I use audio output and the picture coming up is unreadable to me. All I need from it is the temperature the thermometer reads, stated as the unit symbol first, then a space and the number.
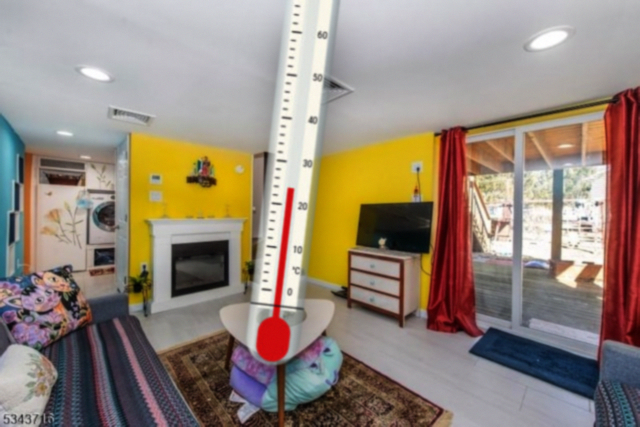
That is °C 24
